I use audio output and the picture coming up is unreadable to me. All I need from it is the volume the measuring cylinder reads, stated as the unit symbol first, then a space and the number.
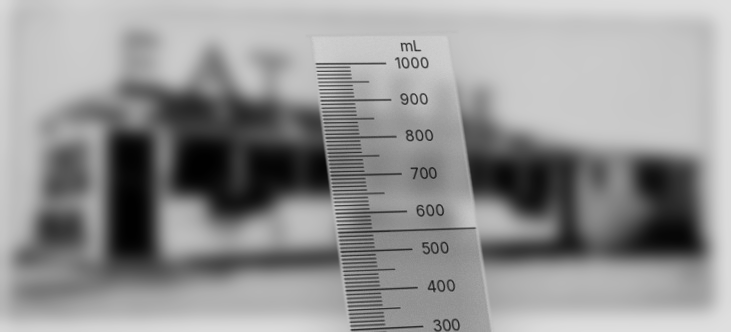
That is mL 550
